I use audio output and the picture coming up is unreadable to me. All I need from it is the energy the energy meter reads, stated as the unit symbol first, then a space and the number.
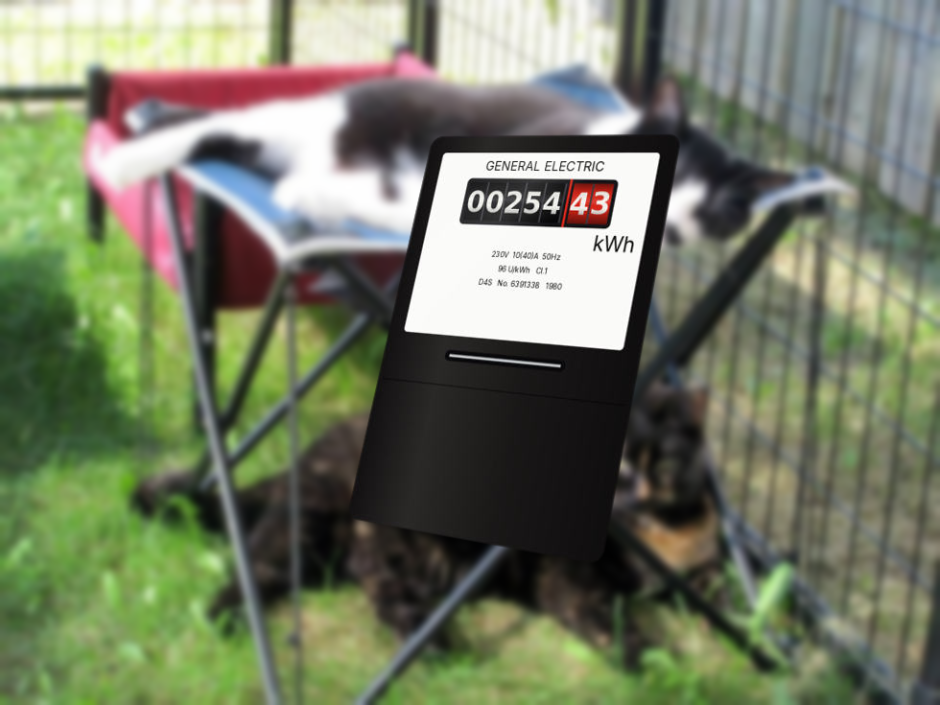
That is kWh 254.43
